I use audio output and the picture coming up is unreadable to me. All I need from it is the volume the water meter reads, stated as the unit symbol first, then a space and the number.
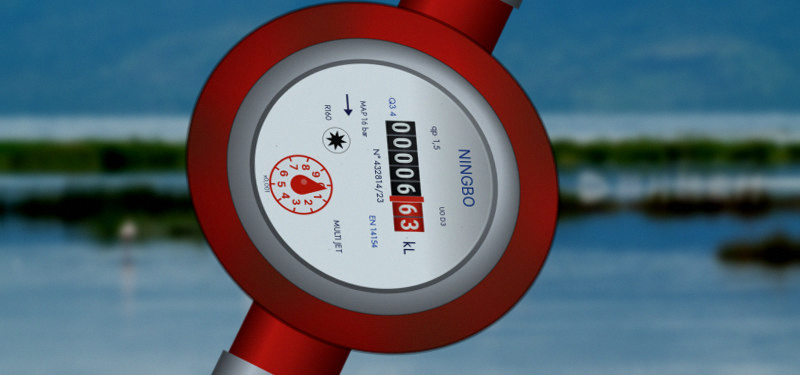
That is kL 6.630
